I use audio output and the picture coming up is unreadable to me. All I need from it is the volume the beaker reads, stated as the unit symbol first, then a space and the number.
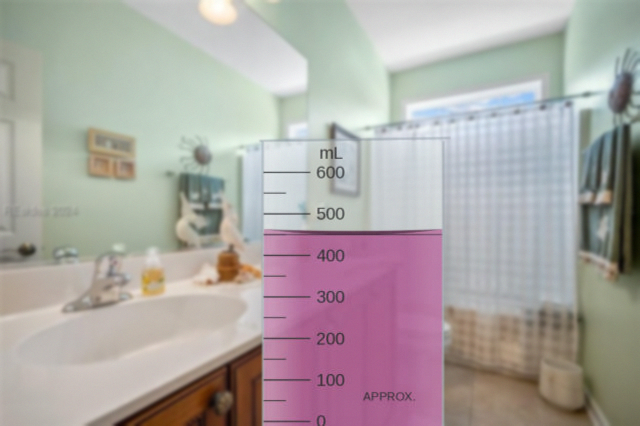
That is mL 450
